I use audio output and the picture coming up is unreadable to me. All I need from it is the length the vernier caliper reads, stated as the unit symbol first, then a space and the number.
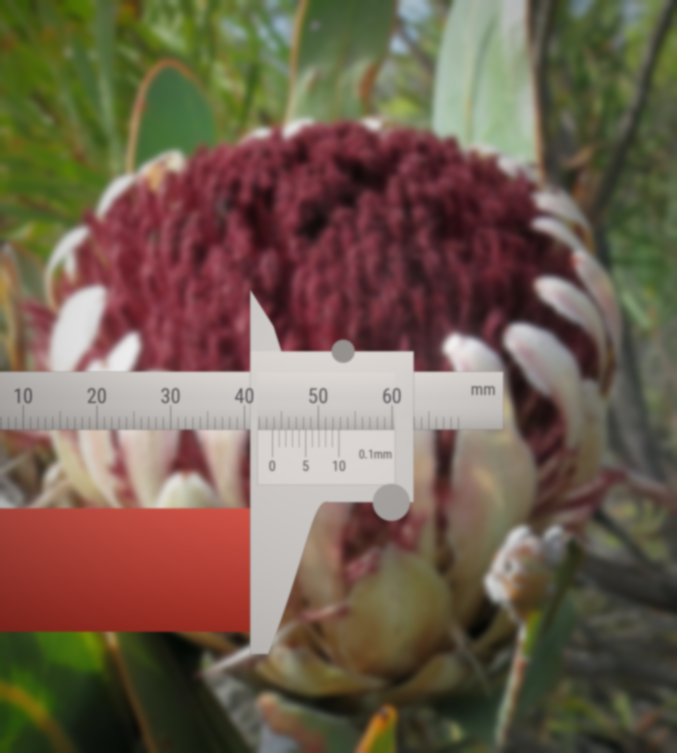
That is mm 43.8
